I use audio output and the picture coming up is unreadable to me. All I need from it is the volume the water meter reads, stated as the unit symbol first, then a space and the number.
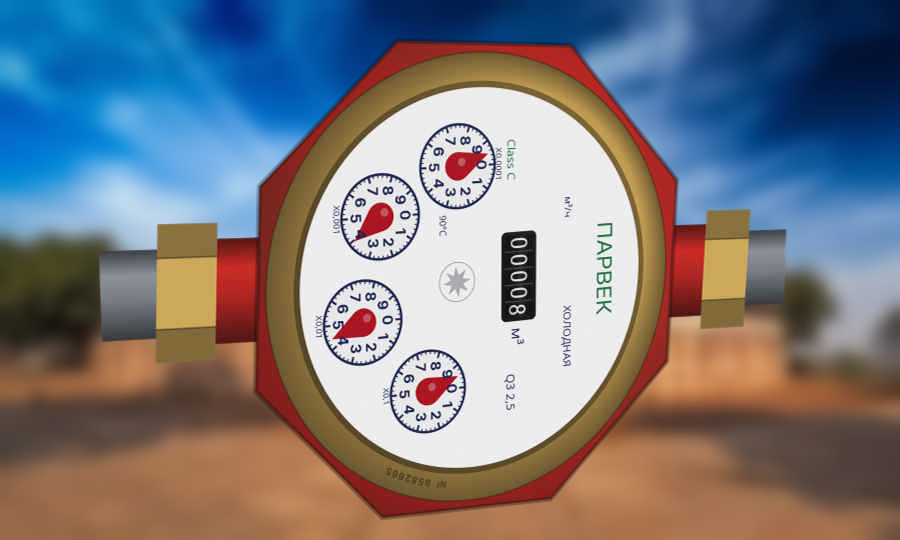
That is m³ 7.9439
